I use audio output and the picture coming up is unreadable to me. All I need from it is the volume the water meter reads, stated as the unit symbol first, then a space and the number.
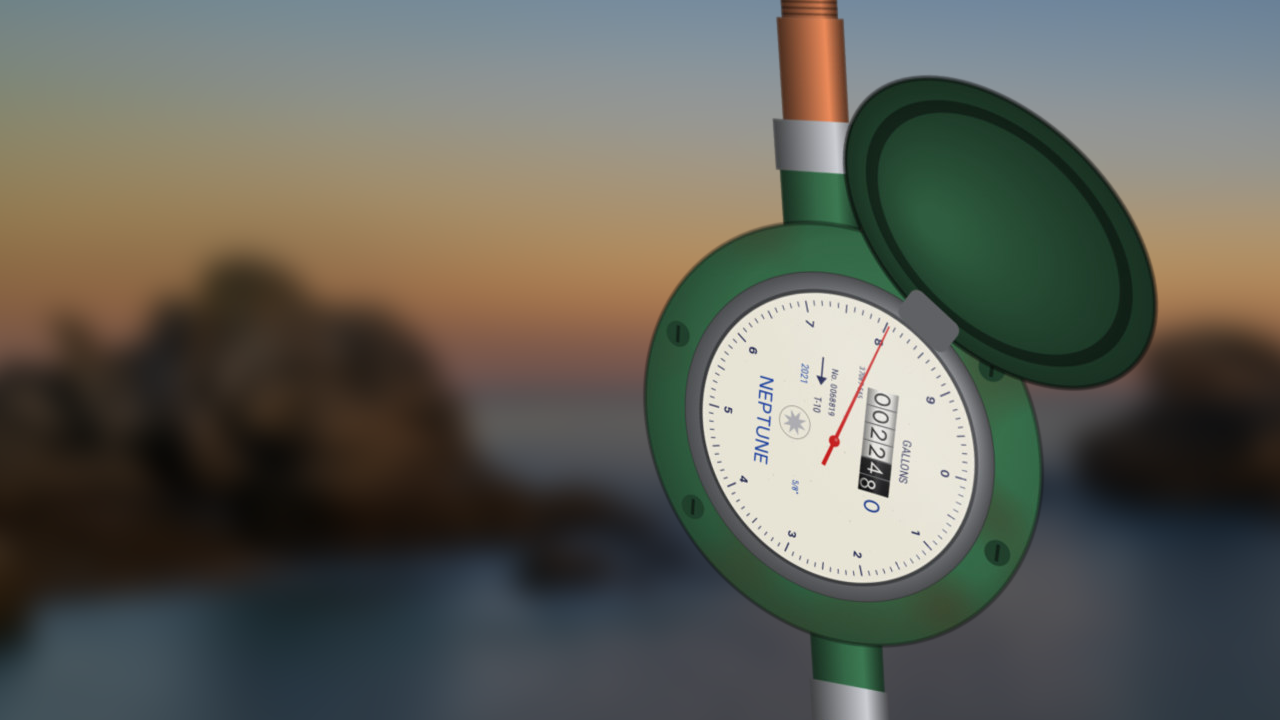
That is gal 22478.0
